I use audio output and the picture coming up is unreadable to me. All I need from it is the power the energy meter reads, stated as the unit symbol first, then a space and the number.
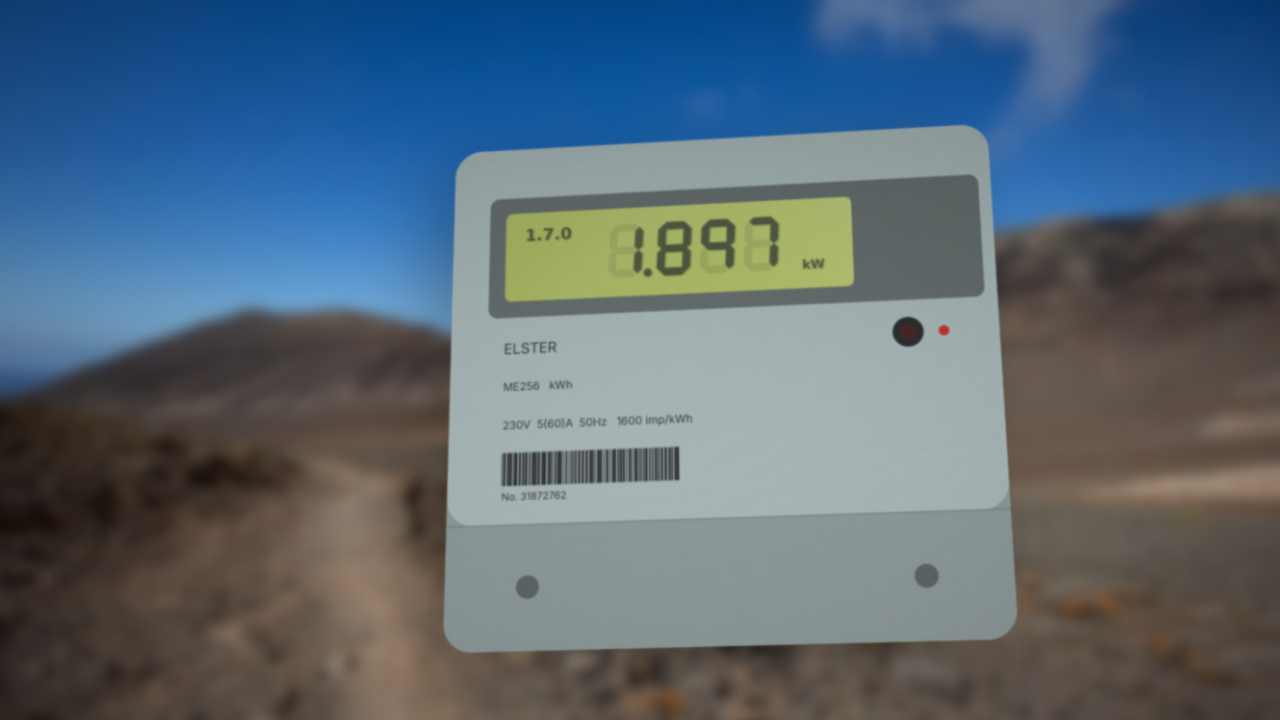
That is kW 1.897
